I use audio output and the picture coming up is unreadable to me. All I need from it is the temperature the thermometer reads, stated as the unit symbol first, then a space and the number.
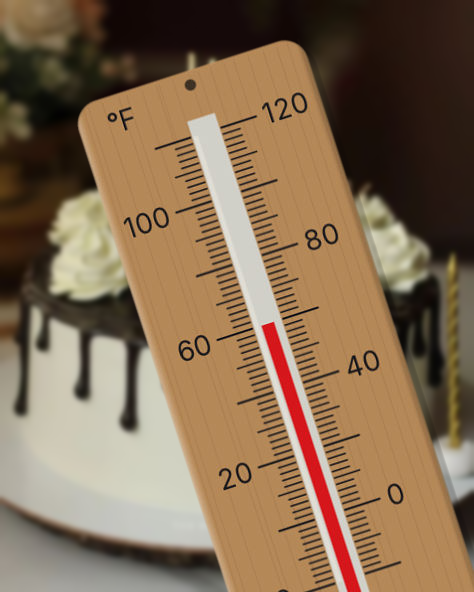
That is °F 60
